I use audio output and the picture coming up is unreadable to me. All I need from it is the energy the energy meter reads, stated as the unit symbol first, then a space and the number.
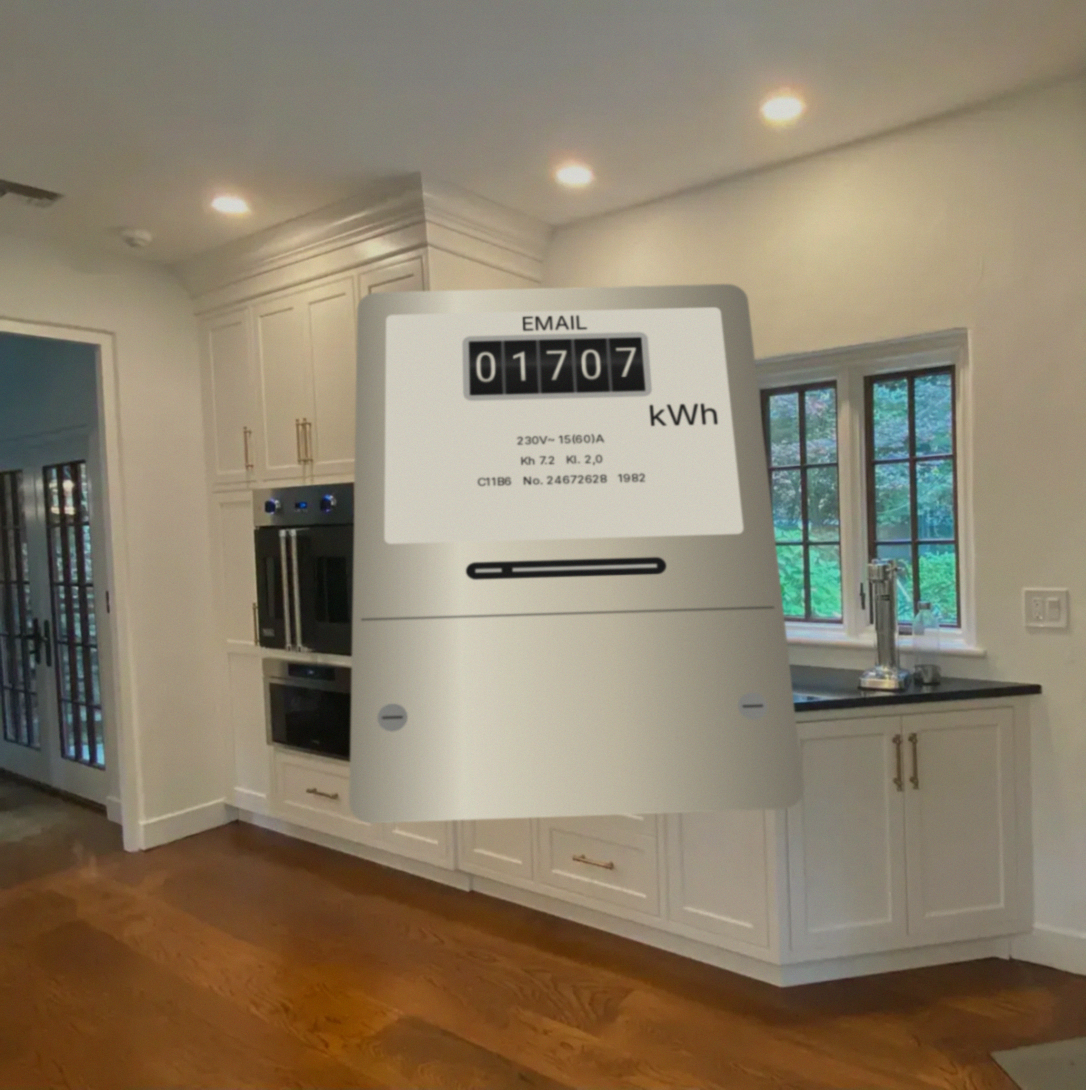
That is kWh 1707
